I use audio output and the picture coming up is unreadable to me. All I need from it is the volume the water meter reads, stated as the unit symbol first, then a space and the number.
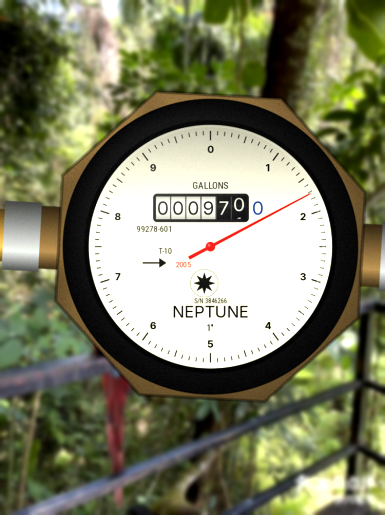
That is gal 9701.7
